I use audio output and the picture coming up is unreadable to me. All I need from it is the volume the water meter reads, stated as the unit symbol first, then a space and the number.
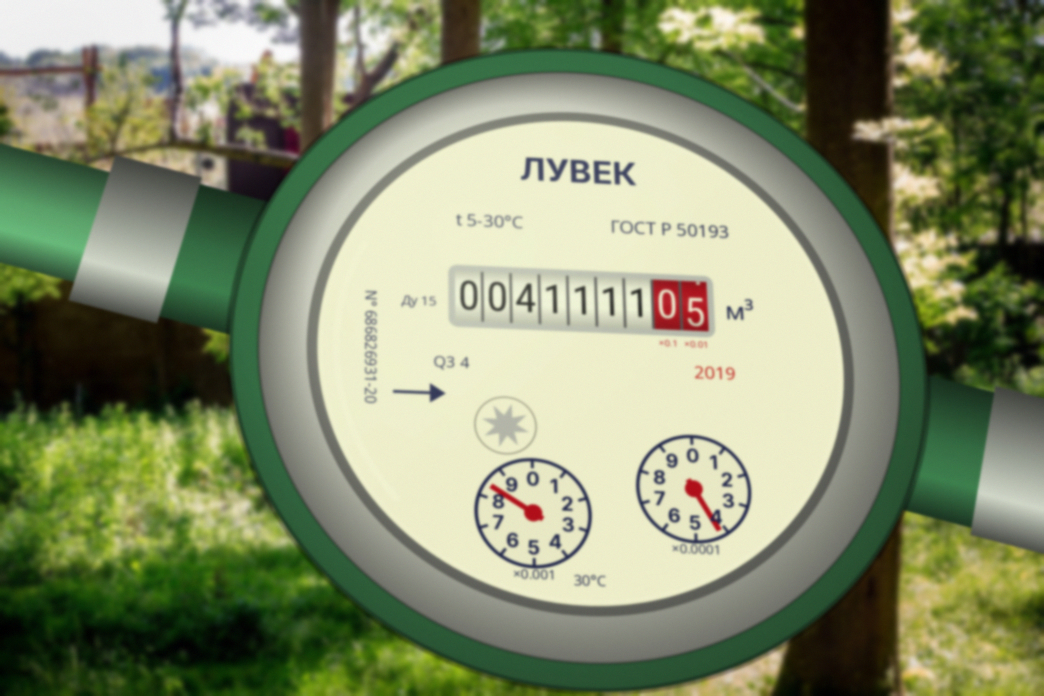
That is m³ 41111.0484
